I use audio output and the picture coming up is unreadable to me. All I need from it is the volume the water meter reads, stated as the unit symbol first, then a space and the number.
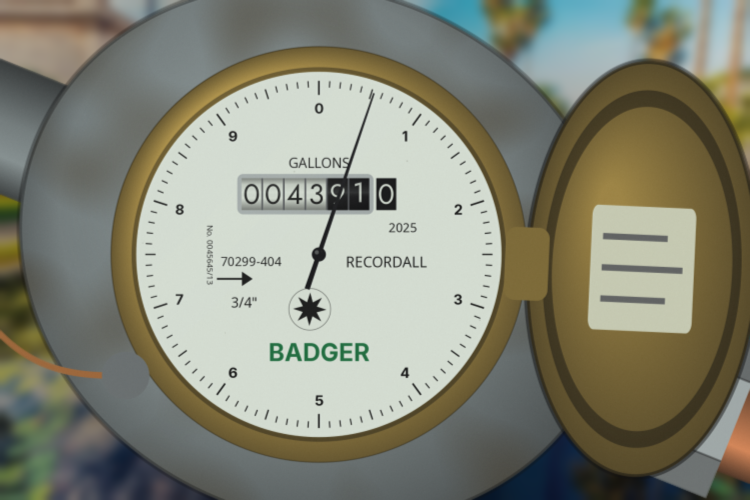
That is gal 43910.5
